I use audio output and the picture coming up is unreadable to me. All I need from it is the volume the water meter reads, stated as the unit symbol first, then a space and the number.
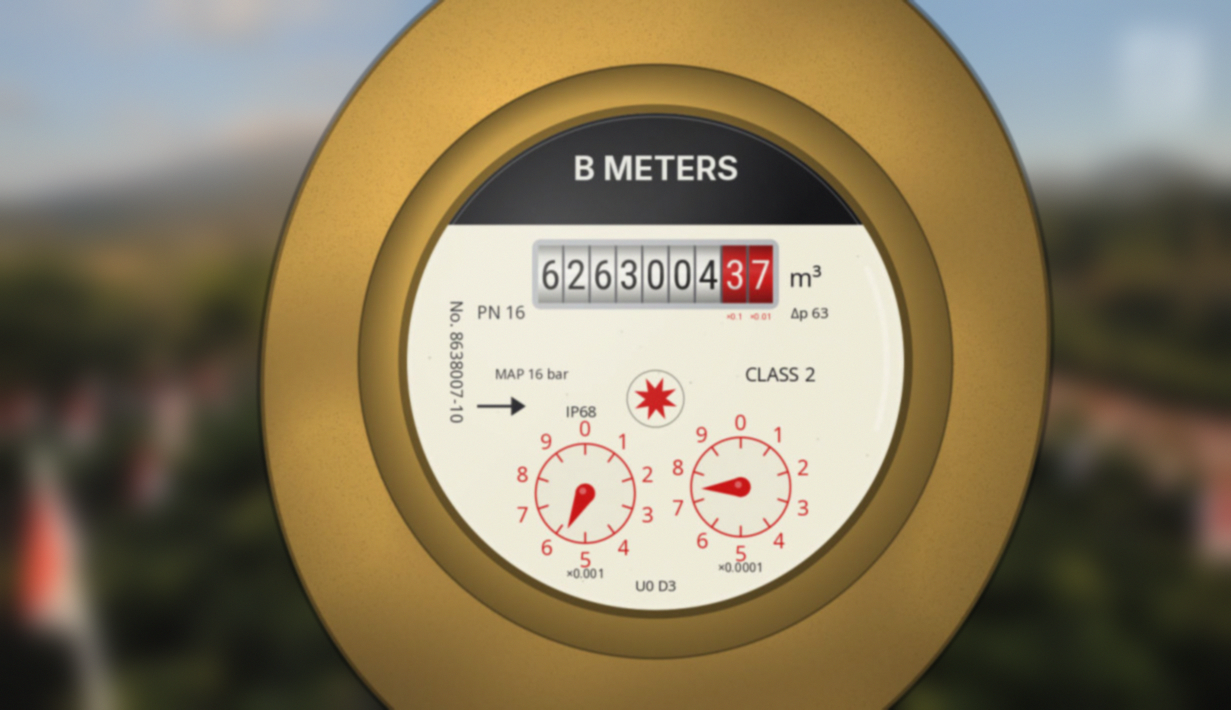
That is m³ 6263004.3757
